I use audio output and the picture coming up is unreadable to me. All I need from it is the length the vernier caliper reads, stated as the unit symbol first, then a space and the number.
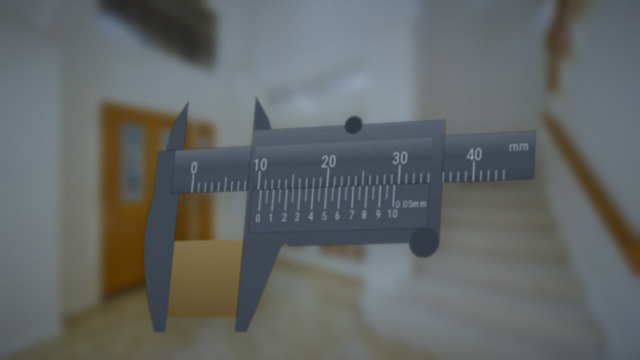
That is mm 10.4
